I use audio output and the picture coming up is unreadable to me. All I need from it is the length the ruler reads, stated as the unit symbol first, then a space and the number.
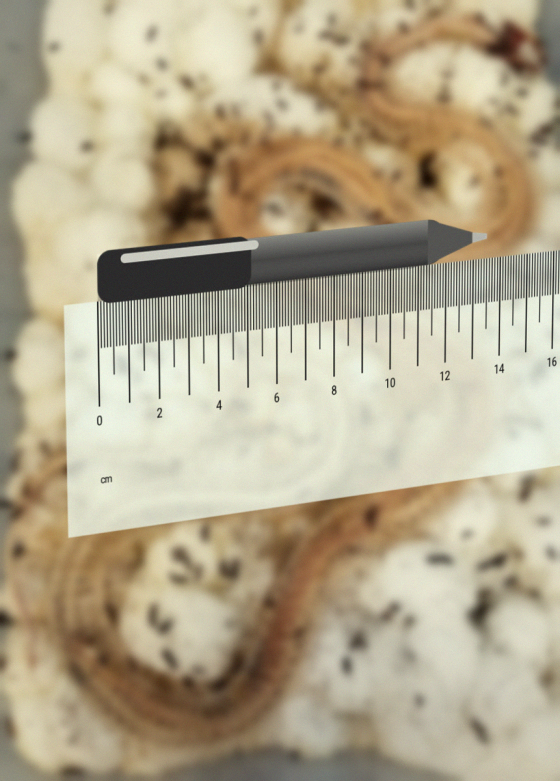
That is cm 13.5
